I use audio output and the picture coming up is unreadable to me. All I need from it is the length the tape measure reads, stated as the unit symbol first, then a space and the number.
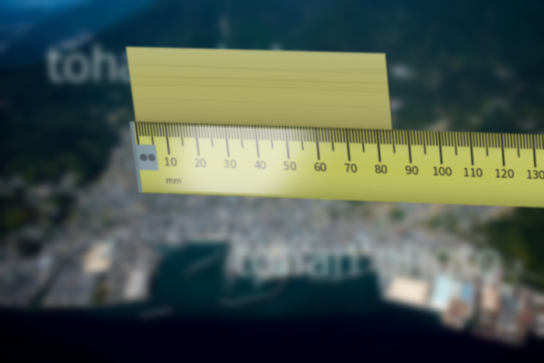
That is mm 85
